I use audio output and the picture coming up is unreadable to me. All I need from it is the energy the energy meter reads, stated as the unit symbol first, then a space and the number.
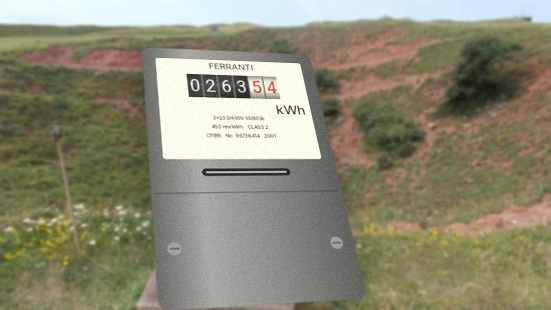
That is kWh 263.54
